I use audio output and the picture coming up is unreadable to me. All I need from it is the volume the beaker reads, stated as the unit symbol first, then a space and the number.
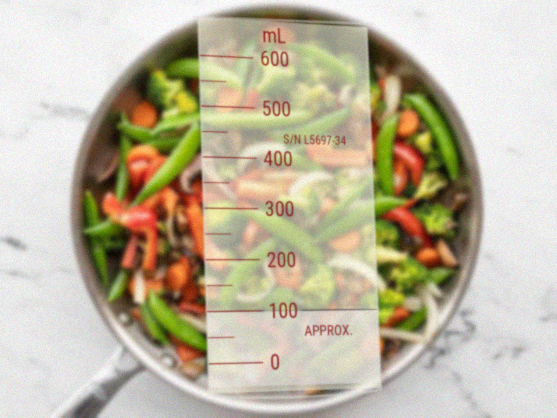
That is mL 100
